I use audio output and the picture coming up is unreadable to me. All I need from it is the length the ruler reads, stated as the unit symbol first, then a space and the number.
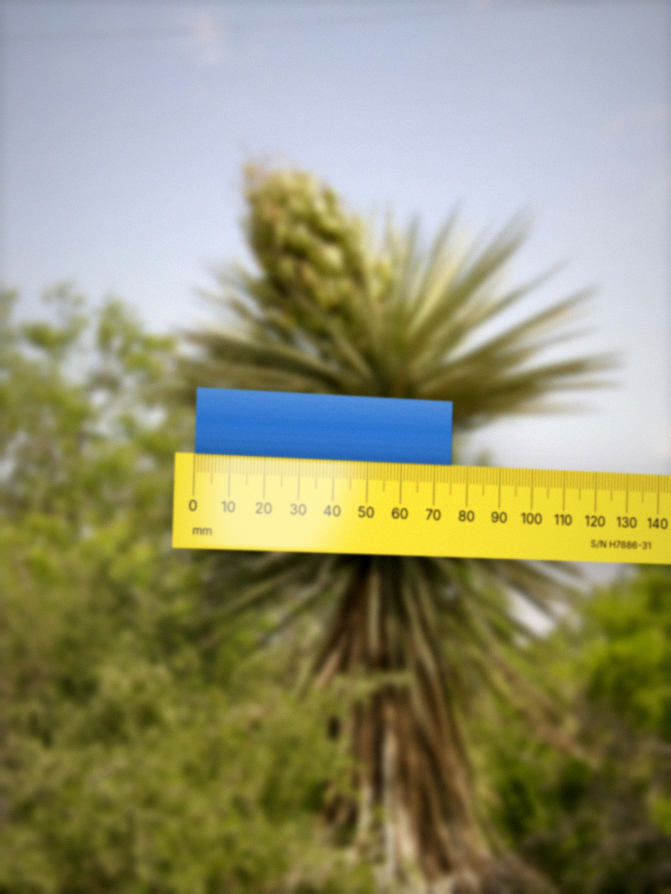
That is mm 75
